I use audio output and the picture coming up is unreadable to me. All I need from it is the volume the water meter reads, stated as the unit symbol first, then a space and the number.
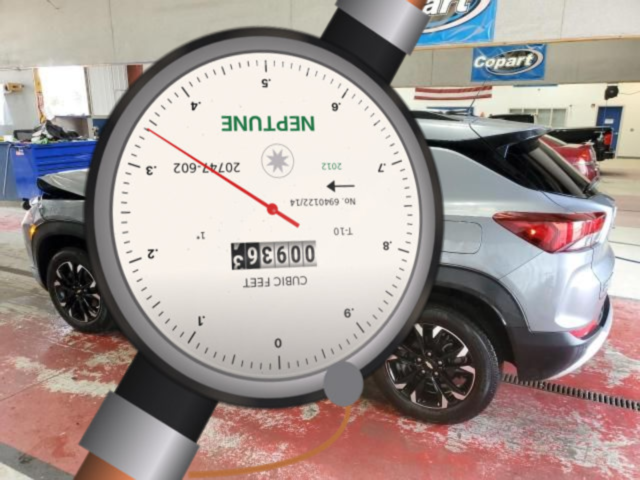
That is ft³ 9363.34
